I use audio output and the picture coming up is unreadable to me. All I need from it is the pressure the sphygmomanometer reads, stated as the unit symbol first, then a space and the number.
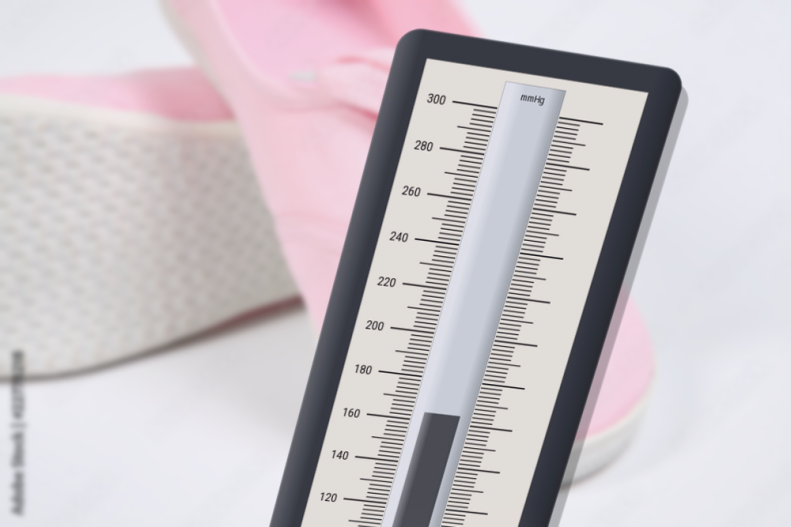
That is mmHg 164
